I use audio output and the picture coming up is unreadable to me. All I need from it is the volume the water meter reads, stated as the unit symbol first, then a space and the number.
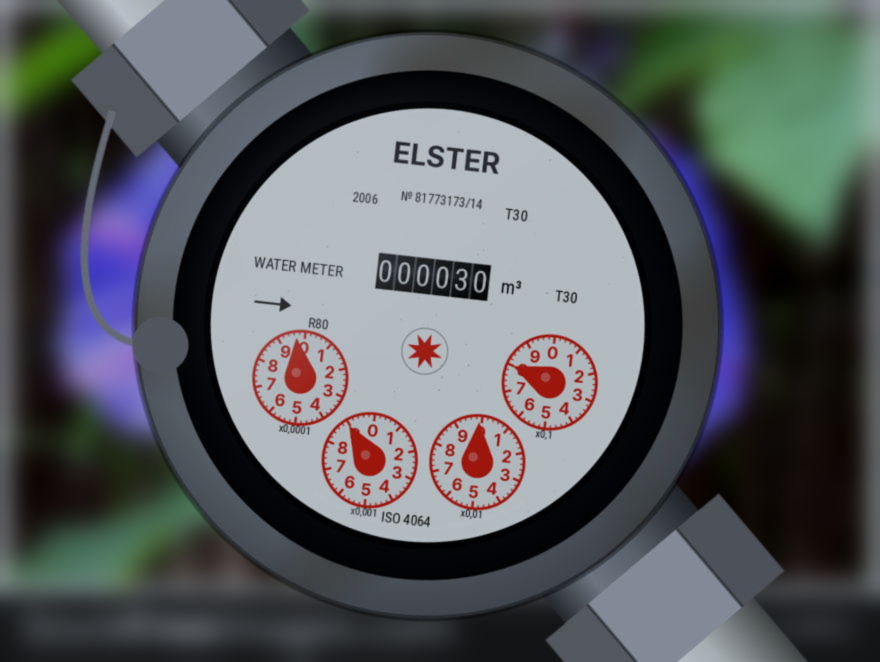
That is m³ 30.7989
